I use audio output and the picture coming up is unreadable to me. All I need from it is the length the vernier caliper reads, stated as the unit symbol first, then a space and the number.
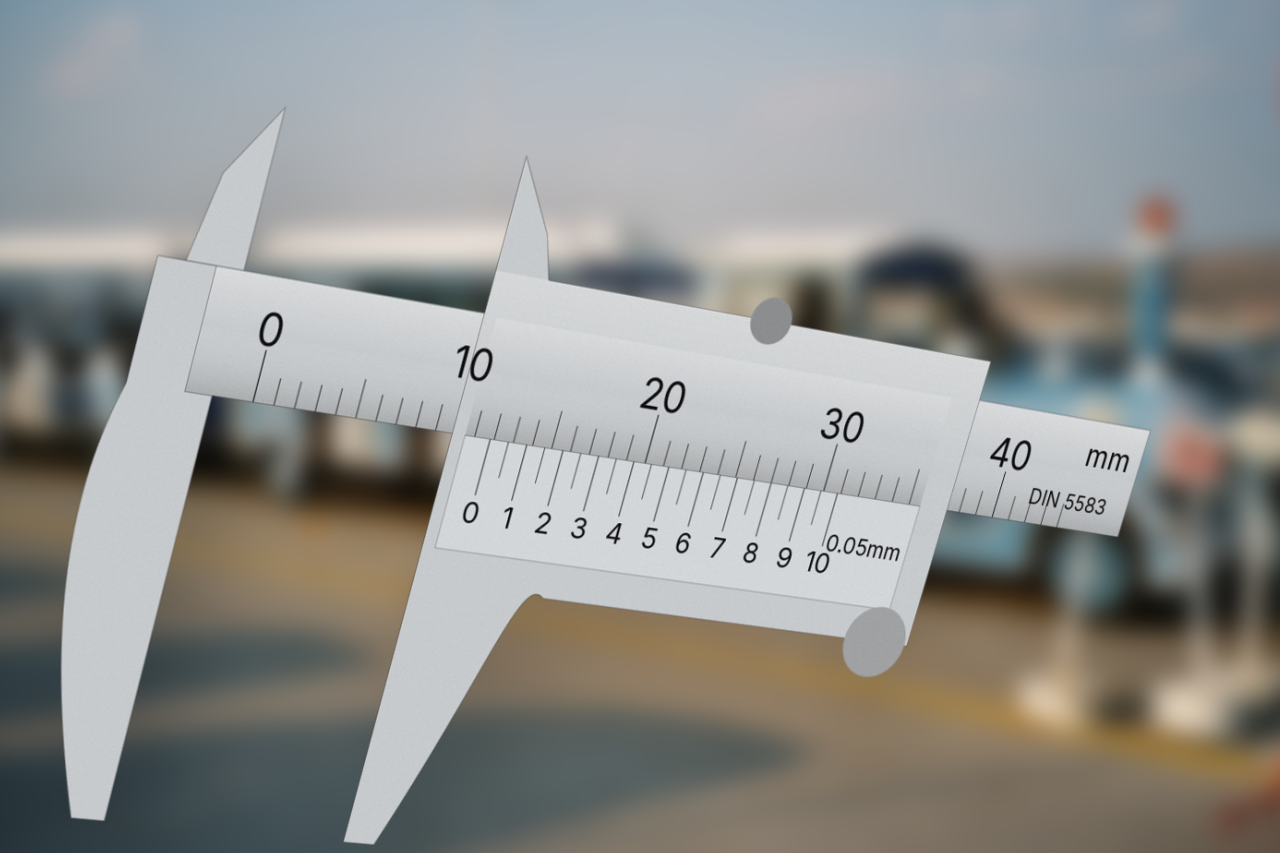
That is mm 11.8
